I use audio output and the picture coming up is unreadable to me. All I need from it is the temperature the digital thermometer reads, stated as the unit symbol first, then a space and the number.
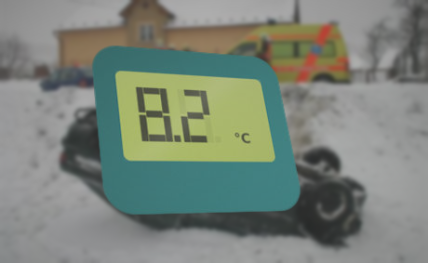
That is °C 8.2
